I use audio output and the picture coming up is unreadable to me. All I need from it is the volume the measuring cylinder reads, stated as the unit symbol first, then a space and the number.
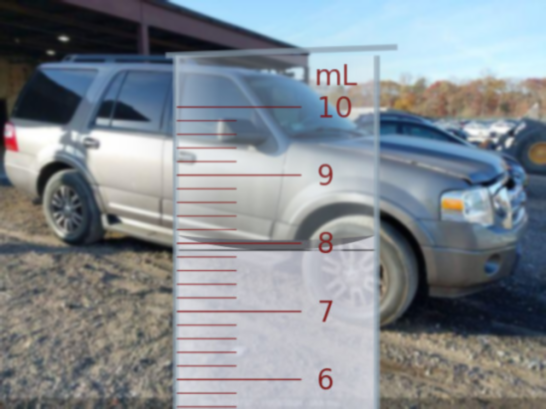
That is mL 7.9
